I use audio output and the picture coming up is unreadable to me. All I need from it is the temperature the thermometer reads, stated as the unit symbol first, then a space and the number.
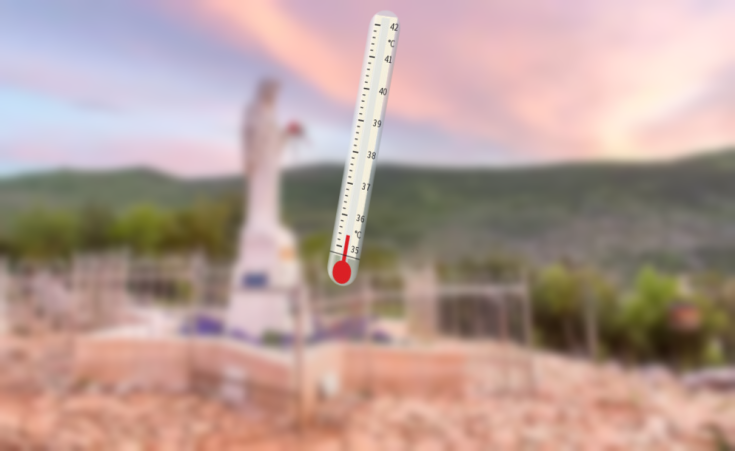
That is °C 35.4
